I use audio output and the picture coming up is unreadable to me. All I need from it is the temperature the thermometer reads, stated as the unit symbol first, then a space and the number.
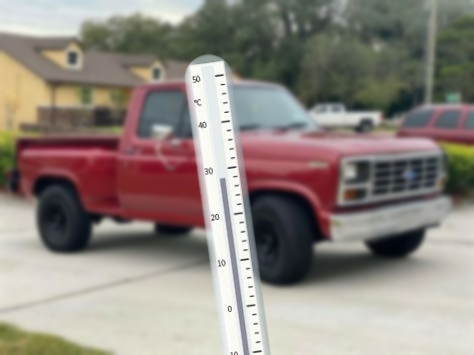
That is °C 28
